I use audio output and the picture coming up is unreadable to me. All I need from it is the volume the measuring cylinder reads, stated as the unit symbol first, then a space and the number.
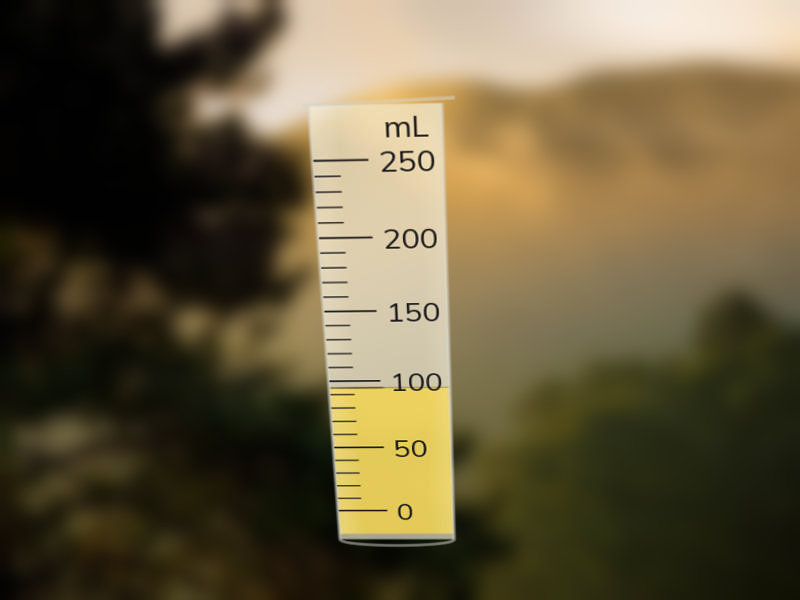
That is mL 95
